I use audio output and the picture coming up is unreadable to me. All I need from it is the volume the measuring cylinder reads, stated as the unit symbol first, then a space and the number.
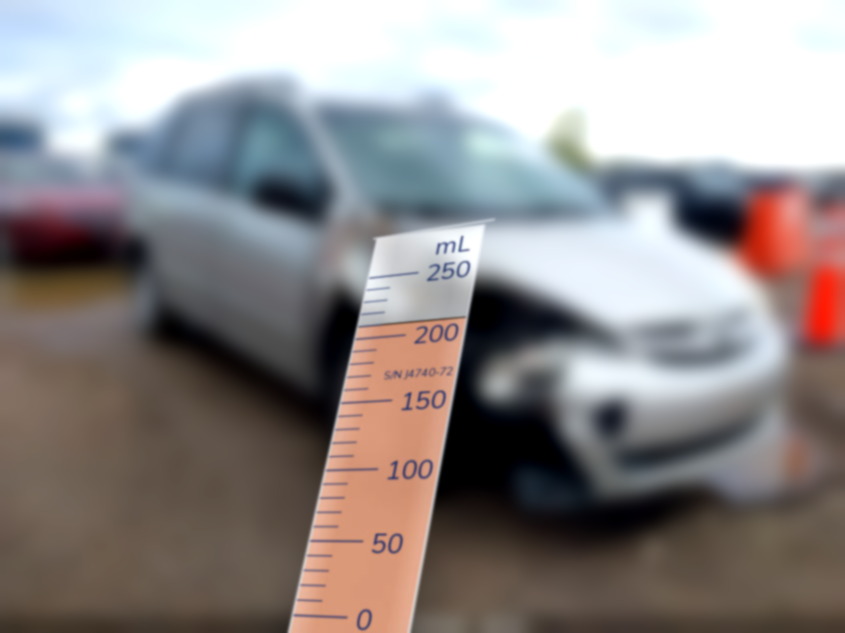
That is mL 210
